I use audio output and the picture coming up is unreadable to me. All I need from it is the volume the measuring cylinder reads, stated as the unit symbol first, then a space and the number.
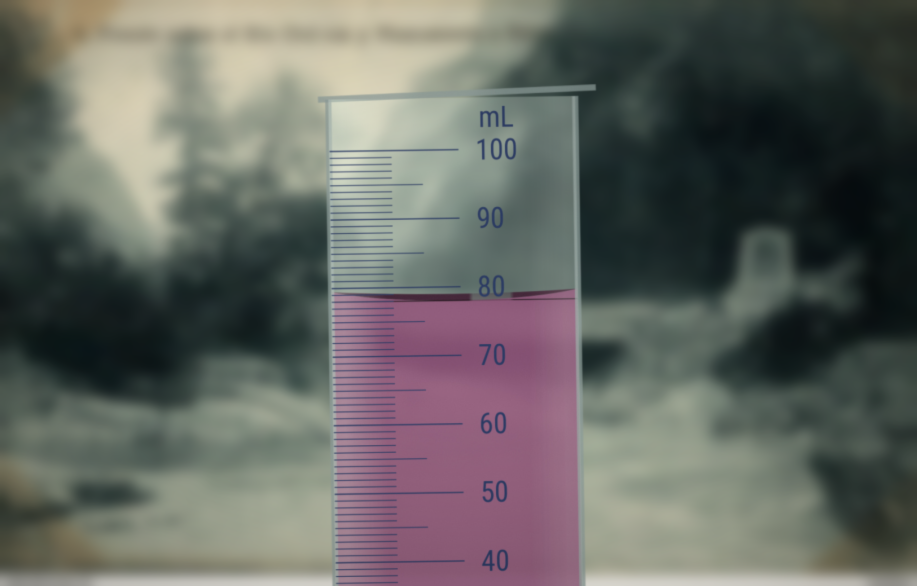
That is mL 78
